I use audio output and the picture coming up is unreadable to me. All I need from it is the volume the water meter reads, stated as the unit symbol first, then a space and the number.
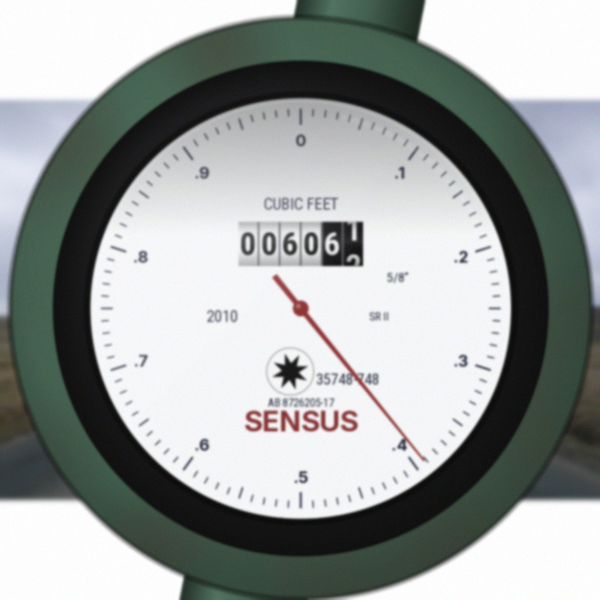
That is ft³ 6061.39
